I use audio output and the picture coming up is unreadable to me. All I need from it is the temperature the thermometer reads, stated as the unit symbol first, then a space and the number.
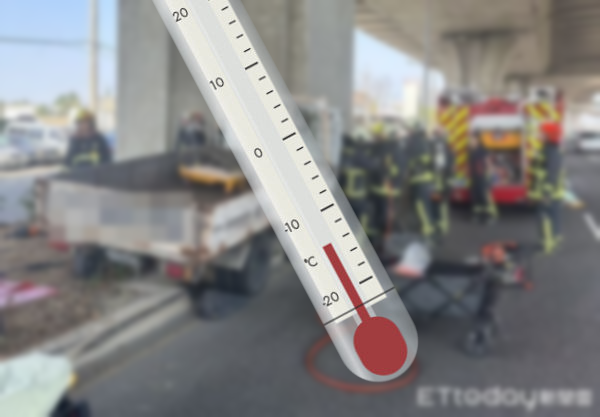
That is °C -14
